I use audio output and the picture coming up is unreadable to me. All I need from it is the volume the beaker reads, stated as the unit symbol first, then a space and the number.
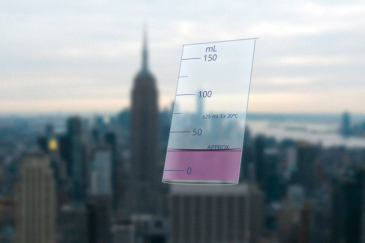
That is mL 25
